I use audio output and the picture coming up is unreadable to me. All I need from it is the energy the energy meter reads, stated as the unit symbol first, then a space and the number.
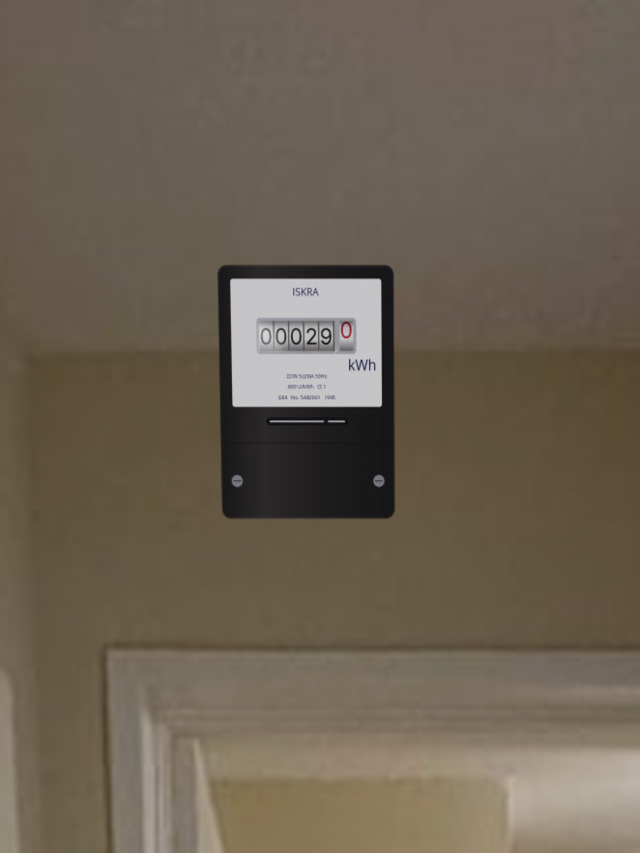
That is kWh 29.0
